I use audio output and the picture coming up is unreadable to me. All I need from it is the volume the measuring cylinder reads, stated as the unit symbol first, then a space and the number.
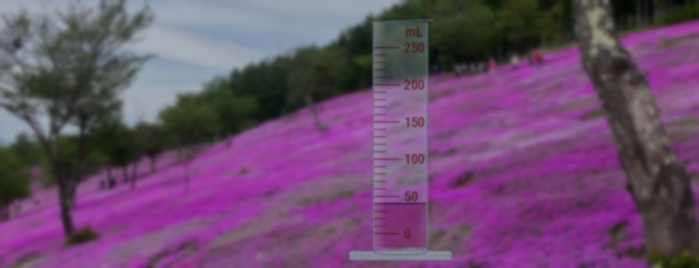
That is mL 40
